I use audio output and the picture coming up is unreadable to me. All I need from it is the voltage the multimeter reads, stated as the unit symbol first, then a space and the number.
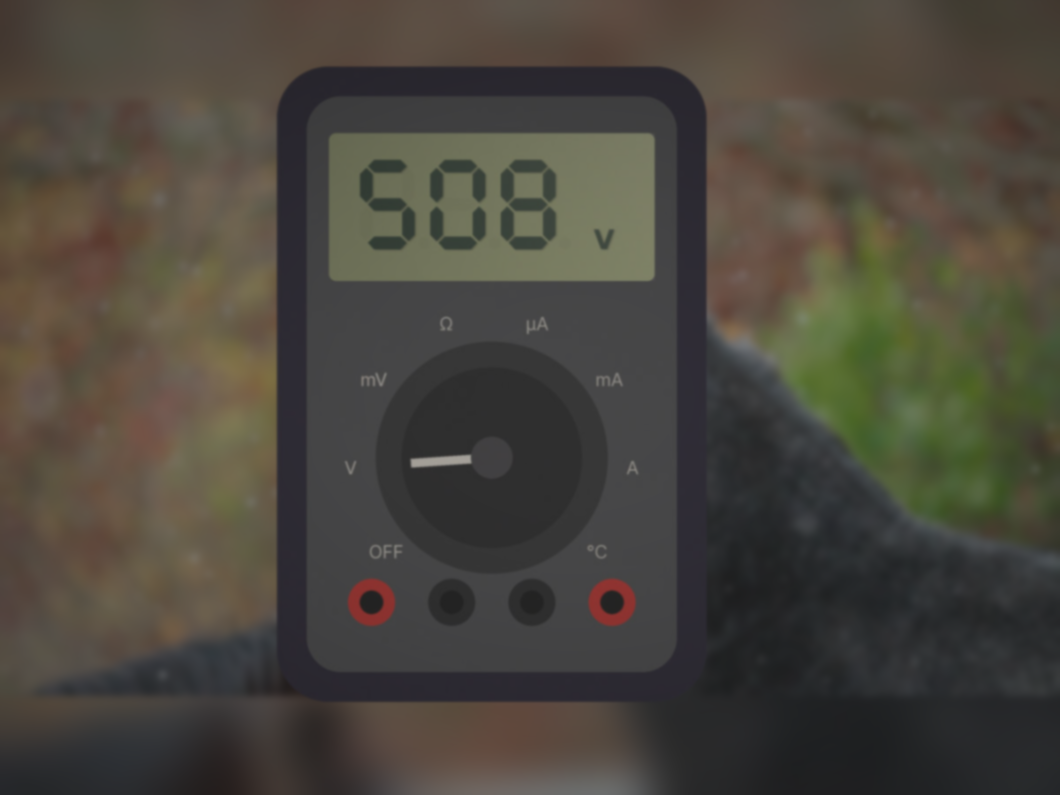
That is V 508
